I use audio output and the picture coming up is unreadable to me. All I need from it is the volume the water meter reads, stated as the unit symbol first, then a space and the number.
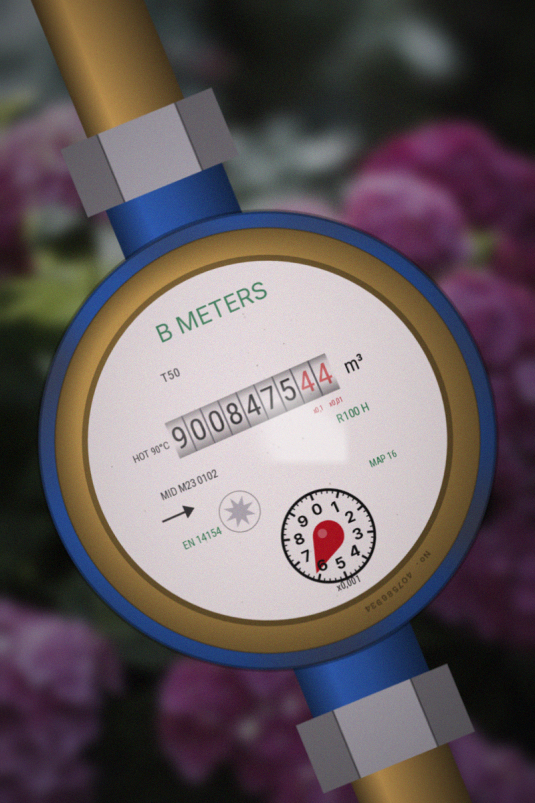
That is m³ 9008475.446
